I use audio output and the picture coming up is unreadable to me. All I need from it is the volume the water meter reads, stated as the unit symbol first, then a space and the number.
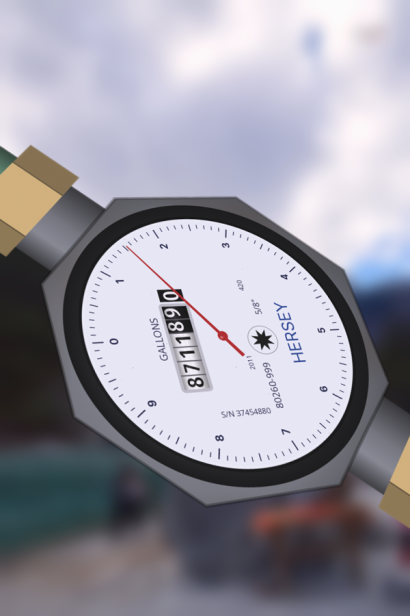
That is gal 8711891.5
